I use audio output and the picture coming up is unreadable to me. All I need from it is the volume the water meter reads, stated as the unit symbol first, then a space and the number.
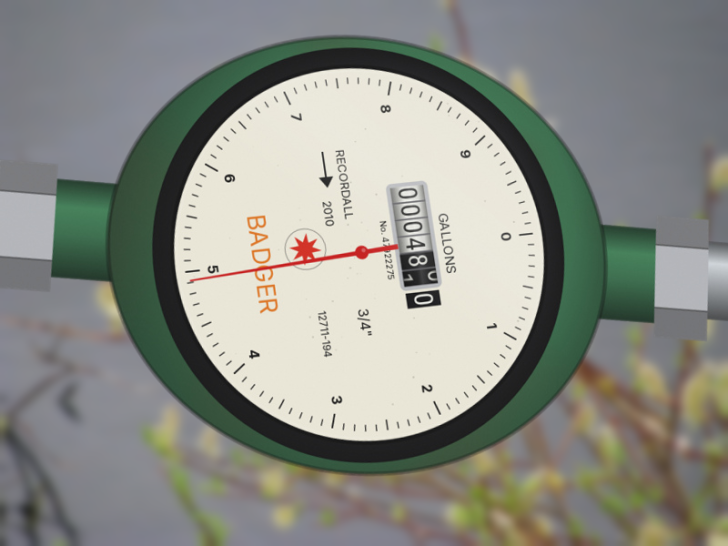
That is gal 4804.9
